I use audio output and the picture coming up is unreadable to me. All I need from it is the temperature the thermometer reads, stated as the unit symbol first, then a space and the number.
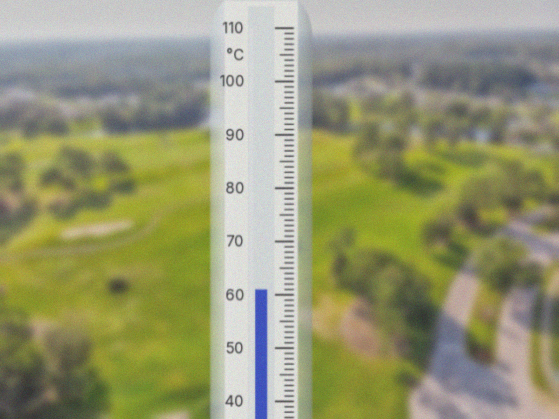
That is °C 61
